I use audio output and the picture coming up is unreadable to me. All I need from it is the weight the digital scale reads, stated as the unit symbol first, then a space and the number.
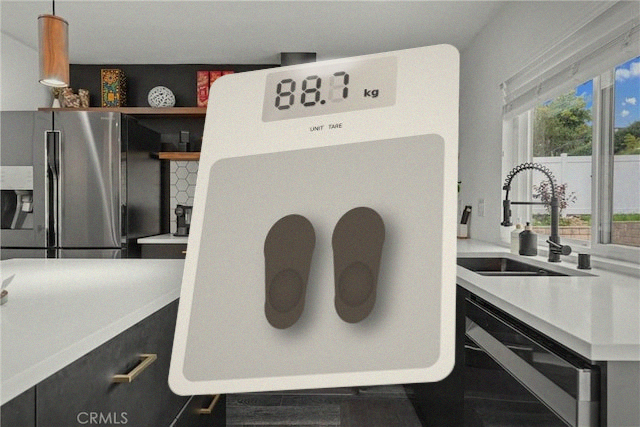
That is kg 88.7
